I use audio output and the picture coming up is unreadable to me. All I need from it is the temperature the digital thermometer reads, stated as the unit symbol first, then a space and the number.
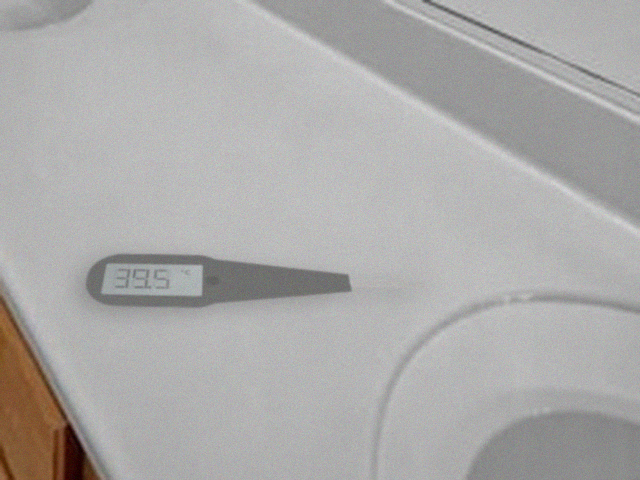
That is °C 39.5
